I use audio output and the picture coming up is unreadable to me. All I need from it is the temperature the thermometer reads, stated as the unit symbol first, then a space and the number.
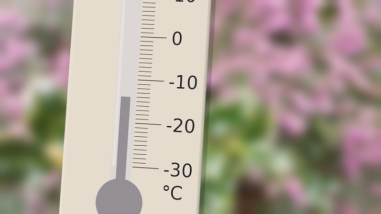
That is °C -14
